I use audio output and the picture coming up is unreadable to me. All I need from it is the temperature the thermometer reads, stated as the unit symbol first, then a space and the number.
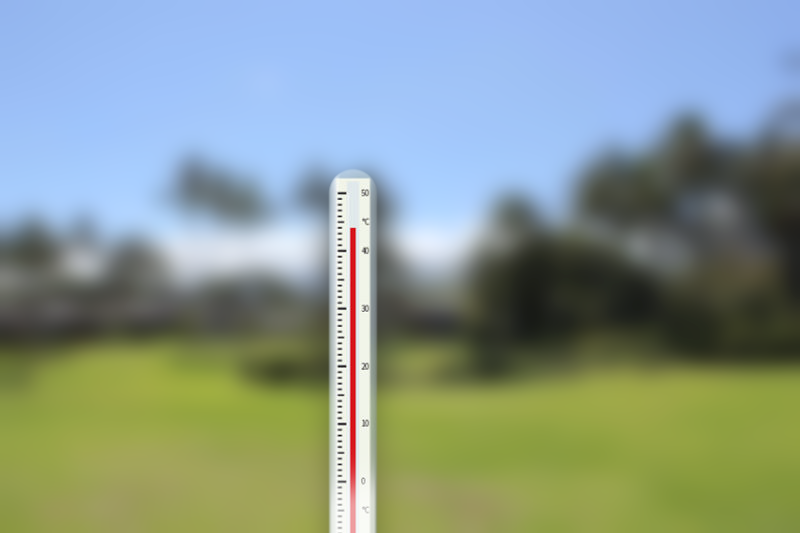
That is °C 44
